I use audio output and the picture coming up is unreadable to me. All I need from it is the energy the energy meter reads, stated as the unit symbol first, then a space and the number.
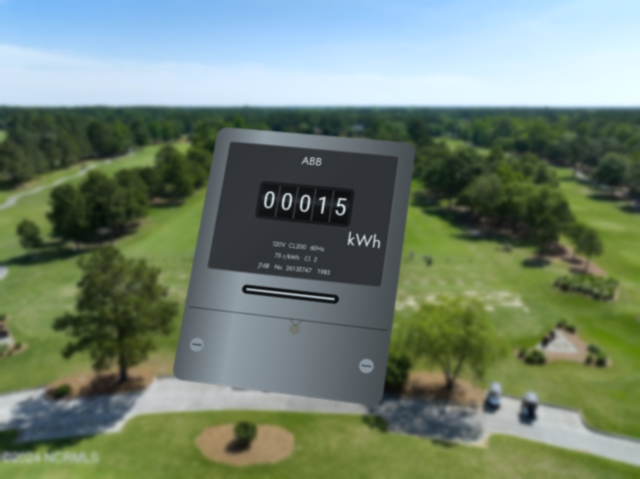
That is kWh 15
